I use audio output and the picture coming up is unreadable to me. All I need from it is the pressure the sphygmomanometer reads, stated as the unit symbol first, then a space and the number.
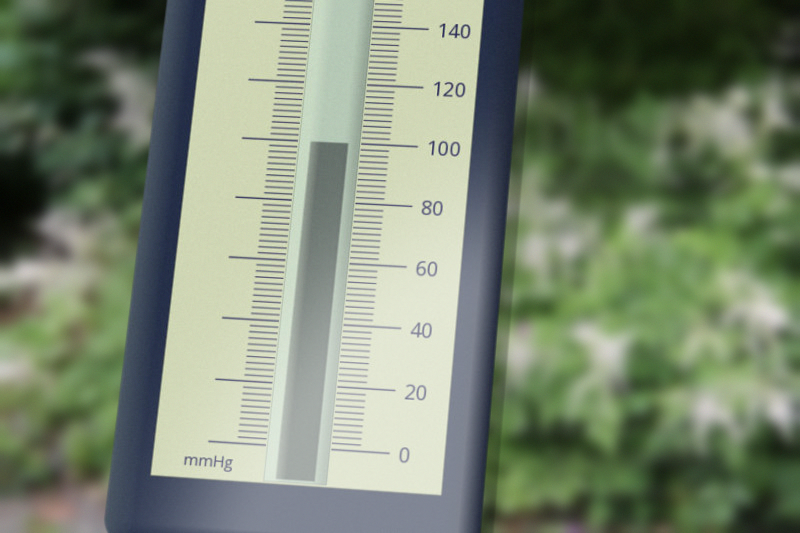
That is mmHg 100
